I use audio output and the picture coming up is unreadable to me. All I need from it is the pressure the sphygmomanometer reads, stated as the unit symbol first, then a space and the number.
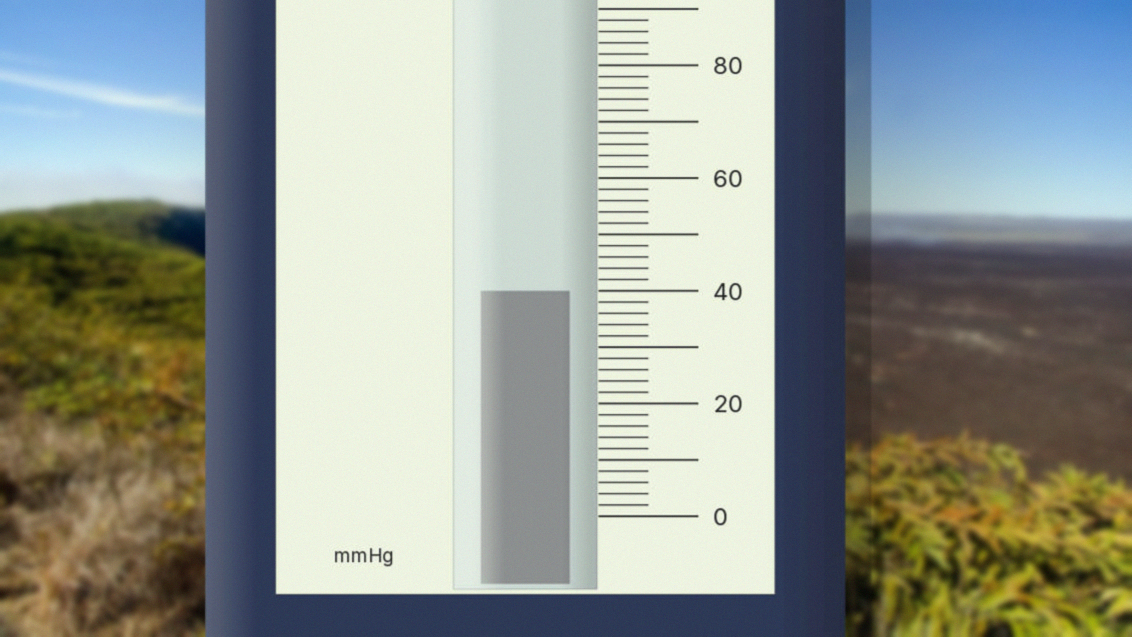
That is mmHg 40
